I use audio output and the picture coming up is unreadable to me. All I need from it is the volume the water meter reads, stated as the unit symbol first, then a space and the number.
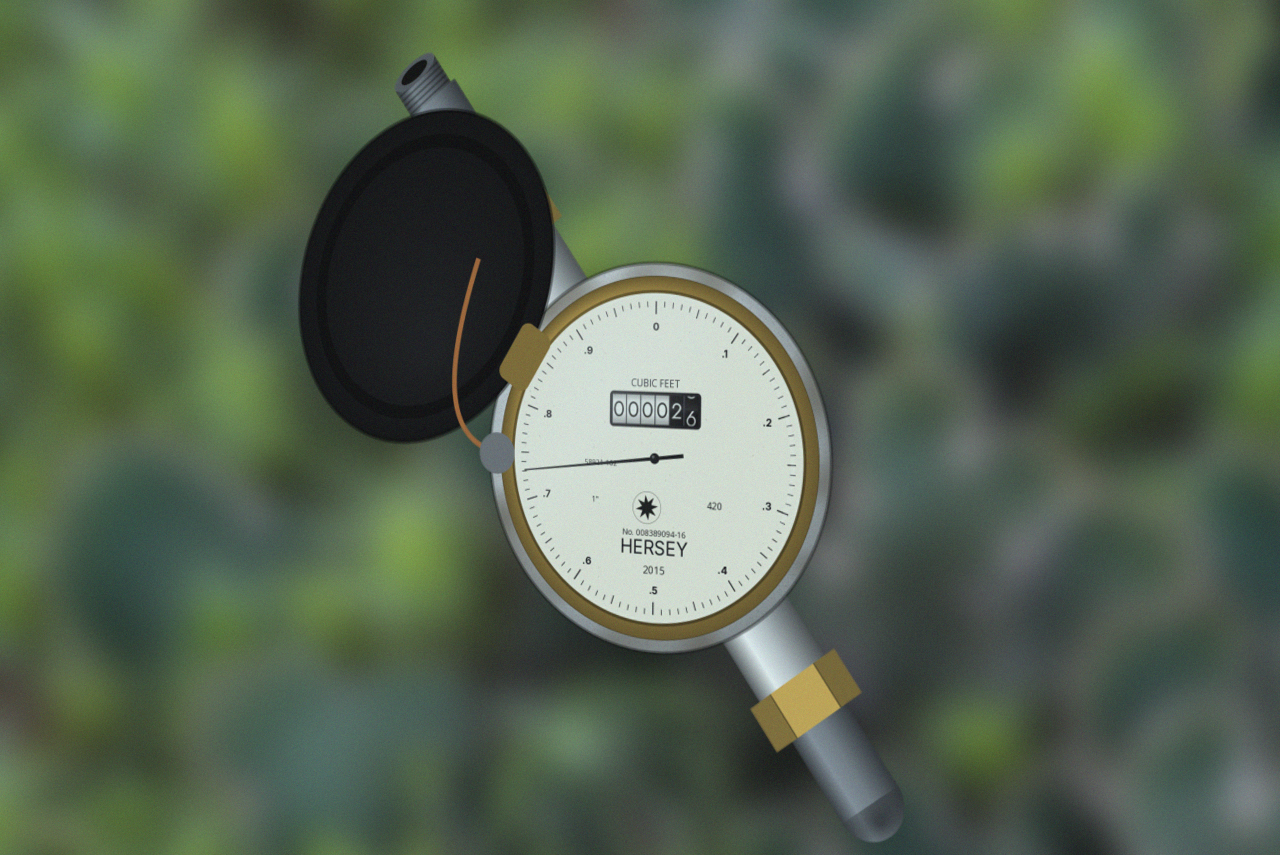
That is ft³ 25.73
